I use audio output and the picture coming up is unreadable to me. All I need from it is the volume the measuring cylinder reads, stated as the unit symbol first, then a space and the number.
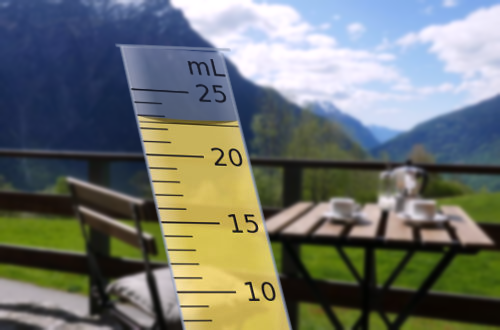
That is mL 22.5
